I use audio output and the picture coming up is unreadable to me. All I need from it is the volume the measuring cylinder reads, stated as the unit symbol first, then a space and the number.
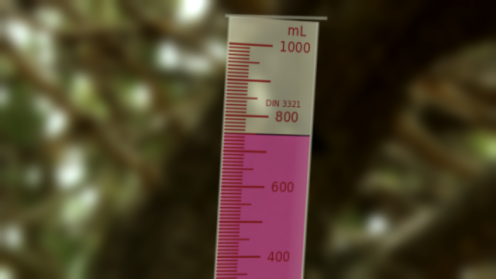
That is mL 750
